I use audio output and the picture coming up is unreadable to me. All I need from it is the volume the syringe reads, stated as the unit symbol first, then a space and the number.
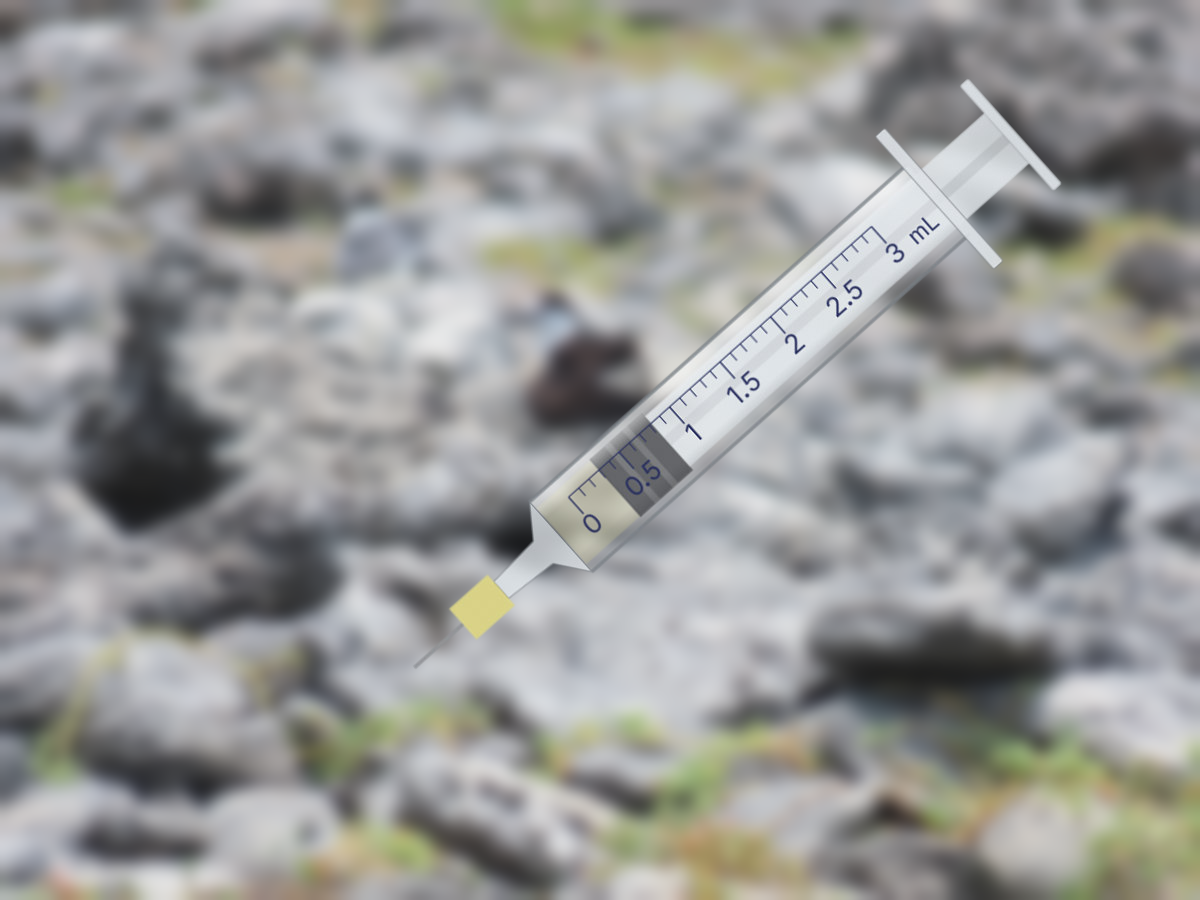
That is mL 0.3
